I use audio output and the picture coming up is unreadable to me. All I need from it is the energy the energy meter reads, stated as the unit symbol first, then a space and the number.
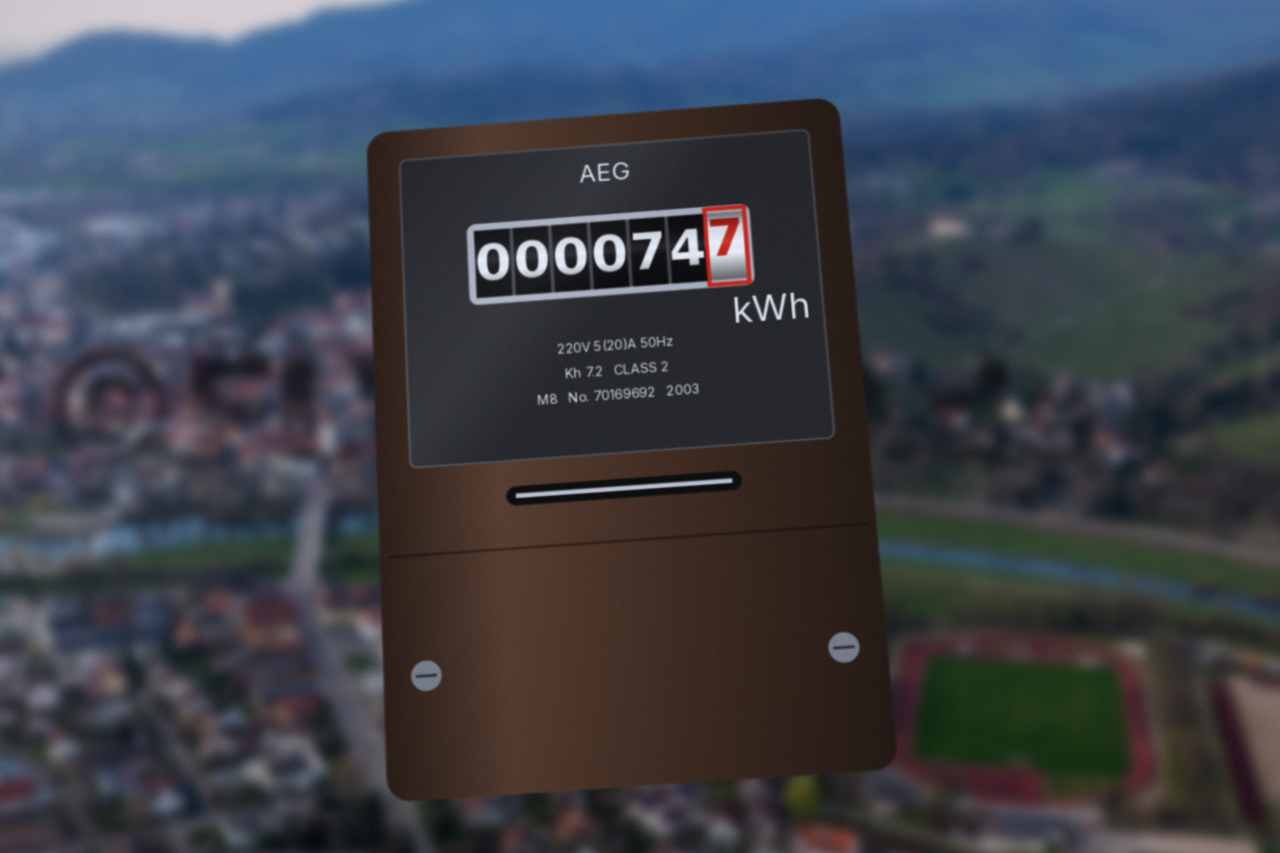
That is kWh 74.7
